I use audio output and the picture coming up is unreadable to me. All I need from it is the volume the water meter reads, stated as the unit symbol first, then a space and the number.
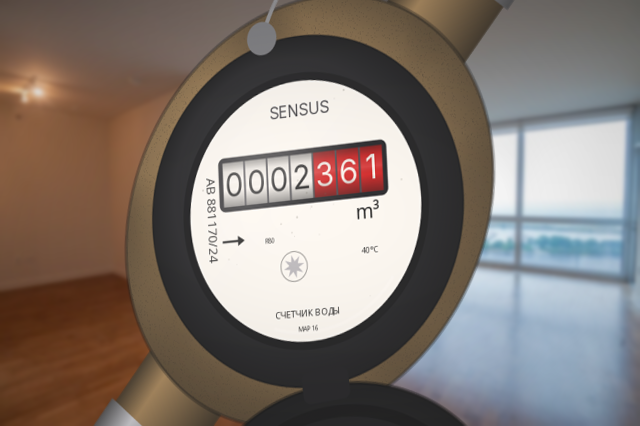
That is m³ 2.361
